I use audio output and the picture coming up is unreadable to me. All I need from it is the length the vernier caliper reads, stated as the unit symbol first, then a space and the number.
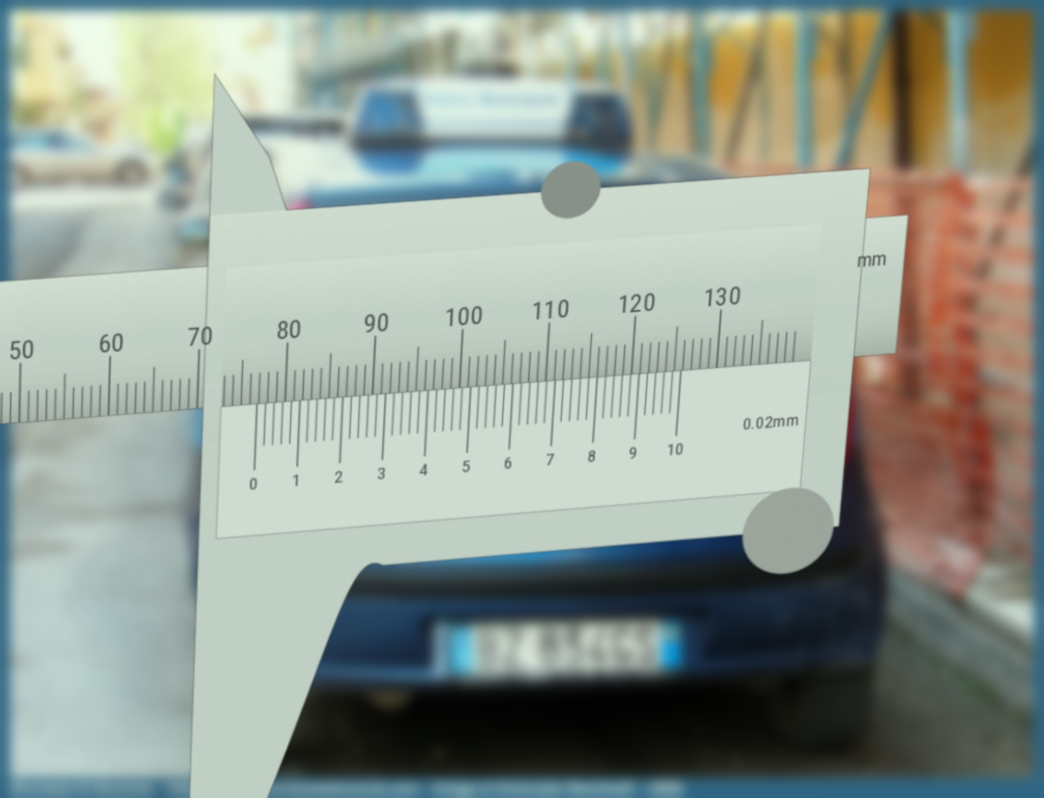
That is mm 76.8
